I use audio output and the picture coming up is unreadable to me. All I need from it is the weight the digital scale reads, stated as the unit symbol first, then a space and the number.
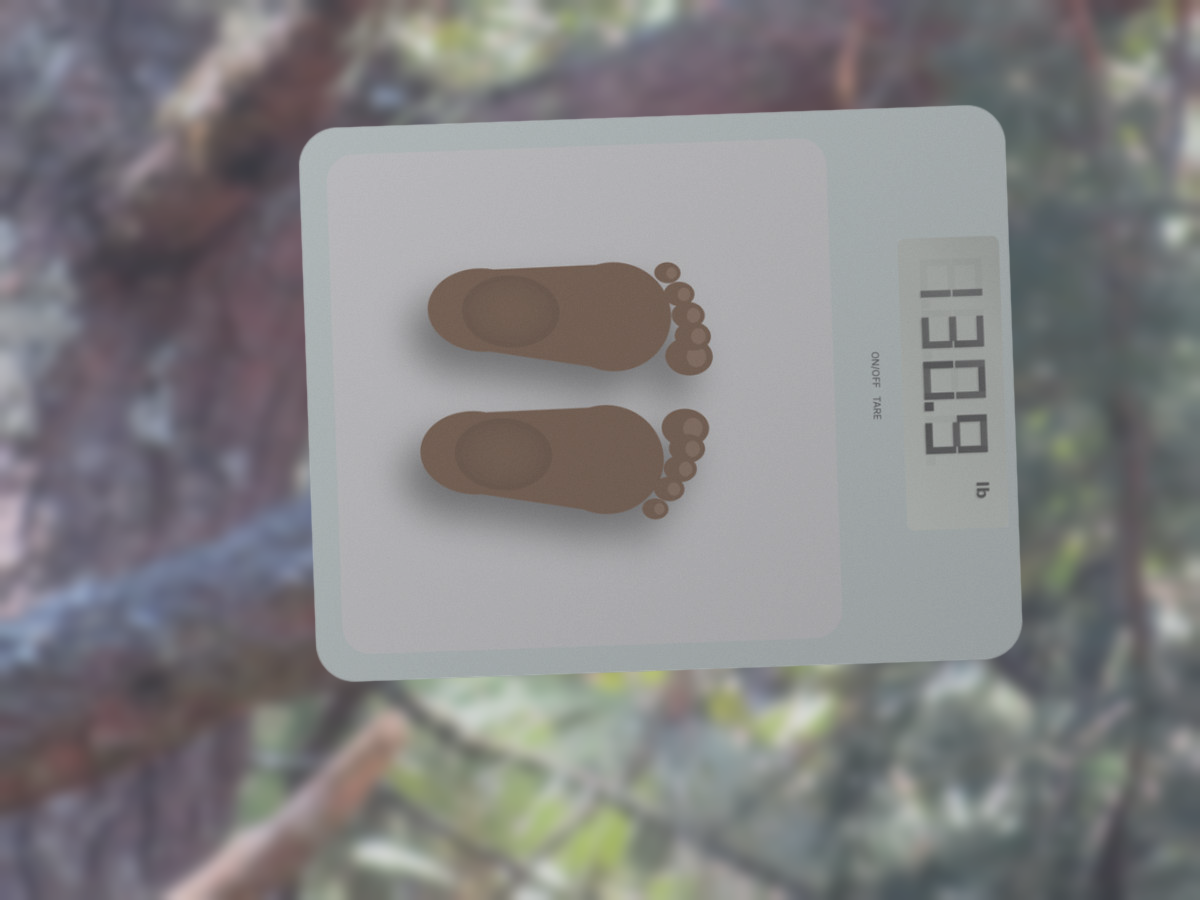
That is lb 130.9
